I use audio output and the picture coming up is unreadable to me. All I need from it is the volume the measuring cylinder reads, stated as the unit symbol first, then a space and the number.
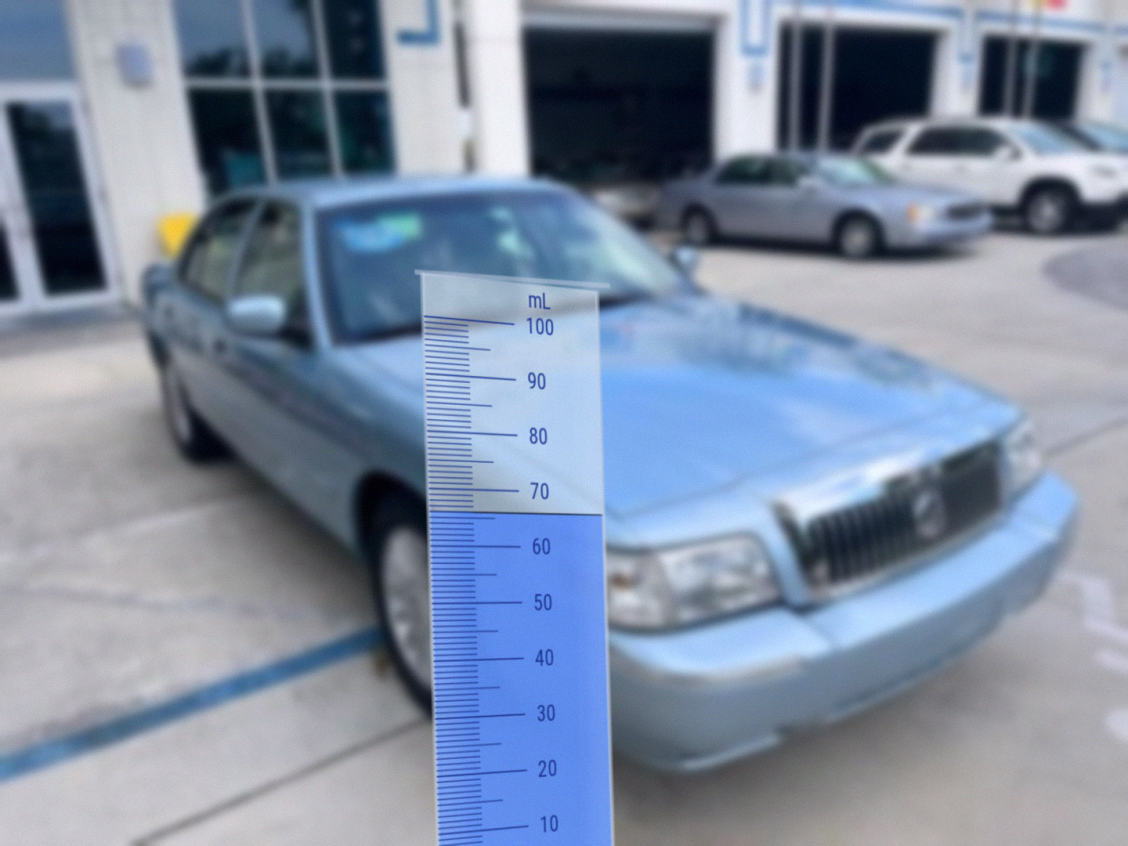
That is mL 66
